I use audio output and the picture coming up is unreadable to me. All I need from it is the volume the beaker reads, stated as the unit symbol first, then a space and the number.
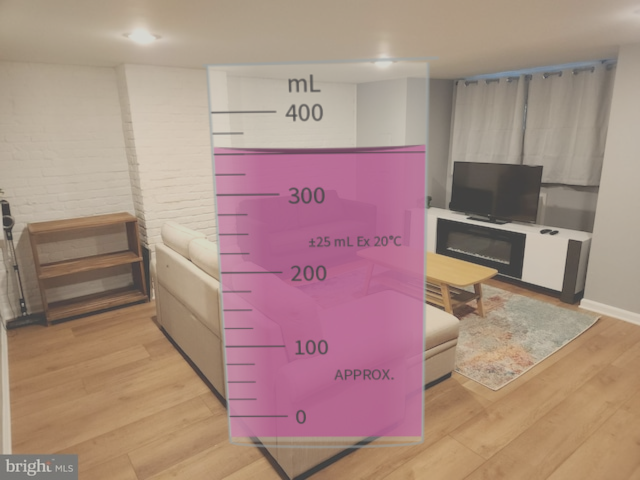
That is mL 350
